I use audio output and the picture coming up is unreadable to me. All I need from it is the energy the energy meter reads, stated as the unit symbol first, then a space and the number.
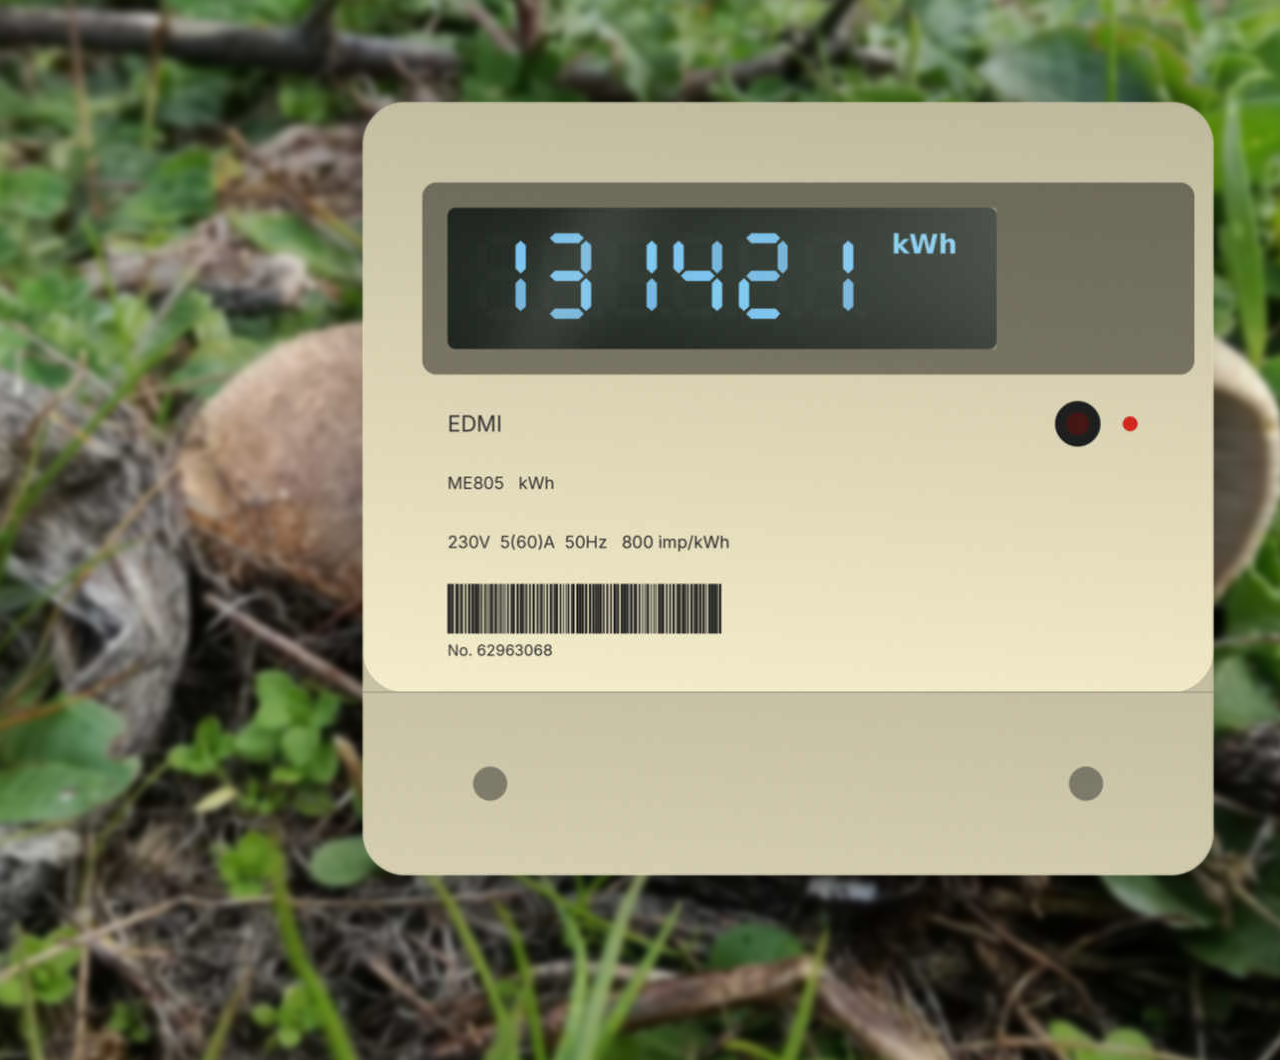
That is kWh 131421
